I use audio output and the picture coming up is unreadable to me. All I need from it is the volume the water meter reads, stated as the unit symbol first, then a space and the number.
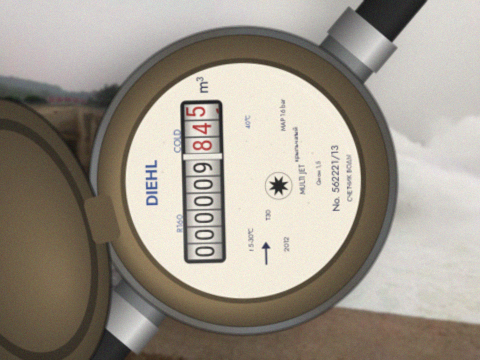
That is m³ 9.845
